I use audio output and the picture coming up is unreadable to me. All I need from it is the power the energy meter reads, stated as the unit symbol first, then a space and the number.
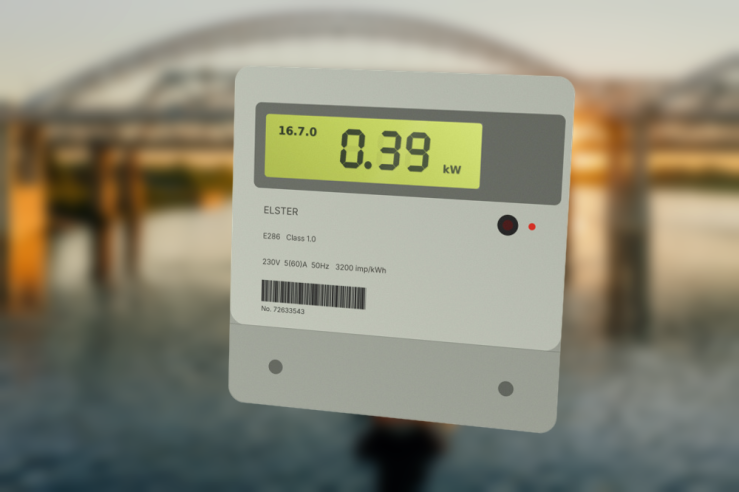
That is kW 0.39
